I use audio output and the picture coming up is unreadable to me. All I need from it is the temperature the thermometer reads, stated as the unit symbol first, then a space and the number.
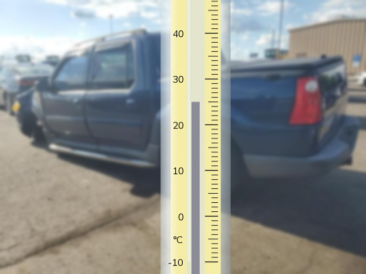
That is °C 25
